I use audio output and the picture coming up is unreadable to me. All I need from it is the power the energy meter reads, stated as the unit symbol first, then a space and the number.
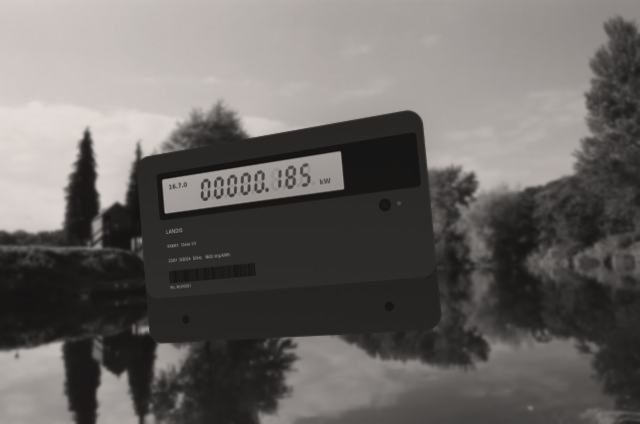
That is kW 0.185
